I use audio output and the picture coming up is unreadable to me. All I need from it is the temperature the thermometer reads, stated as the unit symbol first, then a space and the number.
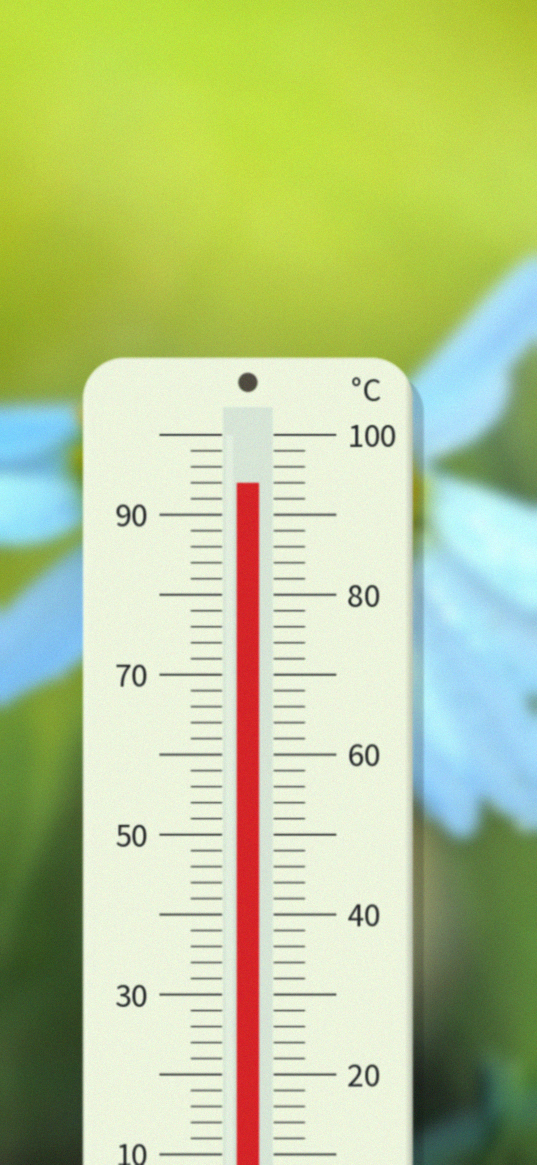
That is °C 94
